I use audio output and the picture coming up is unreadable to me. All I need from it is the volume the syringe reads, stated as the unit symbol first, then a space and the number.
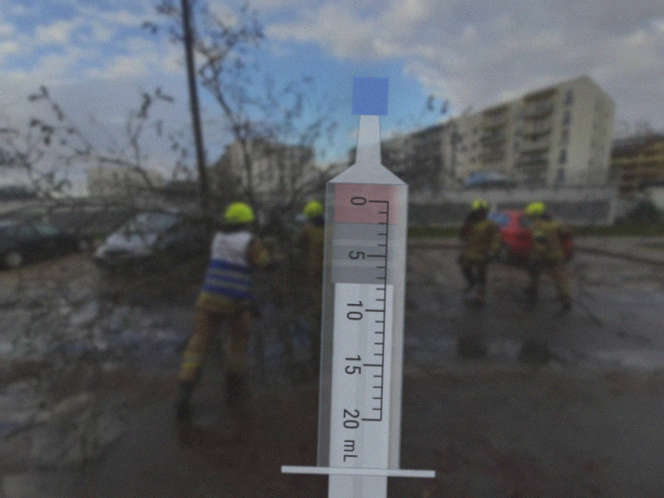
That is mL 2
